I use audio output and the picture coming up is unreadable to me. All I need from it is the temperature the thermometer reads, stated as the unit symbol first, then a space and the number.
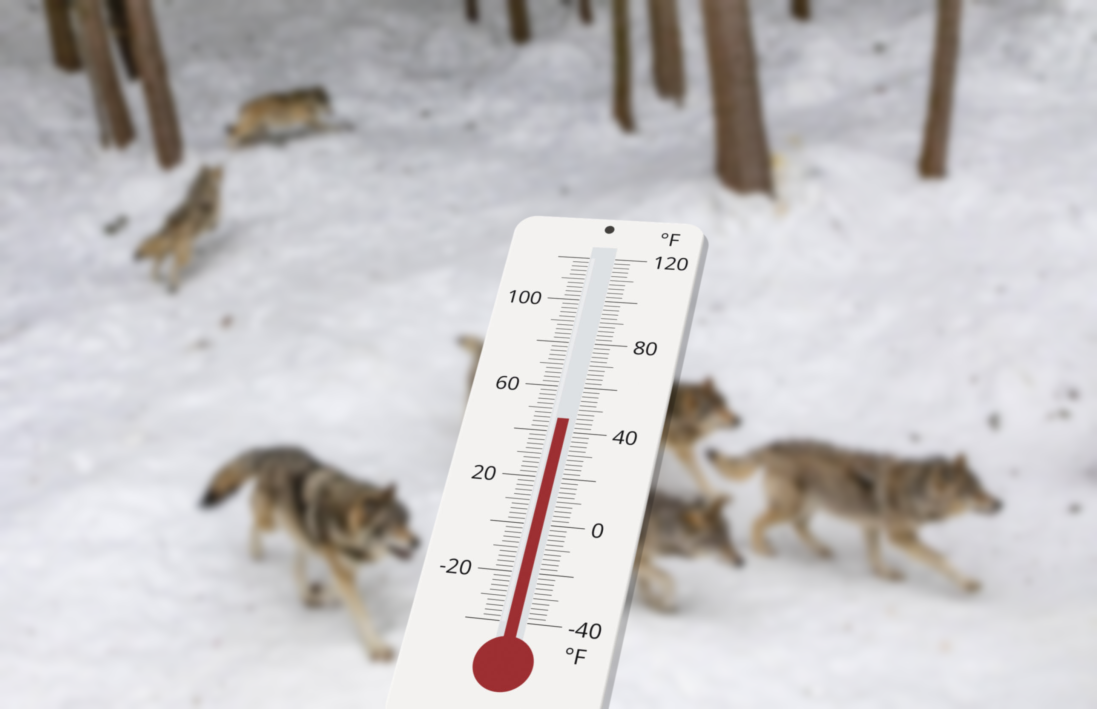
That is °F 46
